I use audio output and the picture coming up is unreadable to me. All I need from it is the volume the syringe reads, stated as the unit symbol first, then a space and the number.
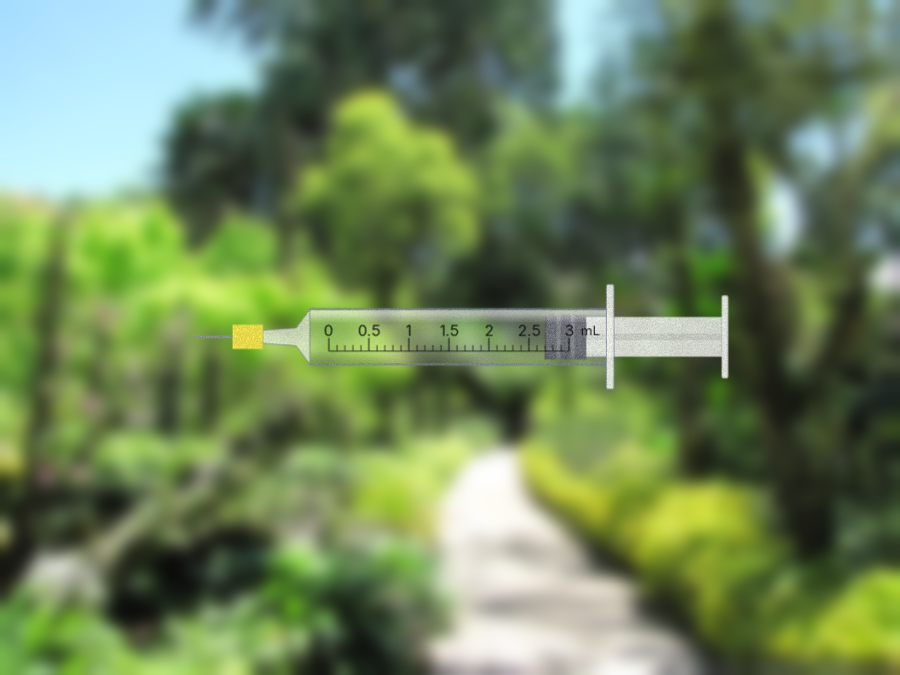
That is mL 2.7
